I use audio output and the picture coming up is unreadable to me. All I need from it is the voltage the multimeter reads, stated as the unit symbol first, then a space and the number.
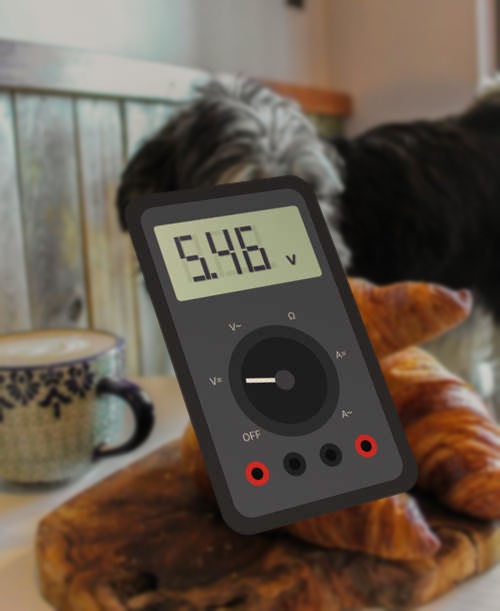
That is V 5.46
